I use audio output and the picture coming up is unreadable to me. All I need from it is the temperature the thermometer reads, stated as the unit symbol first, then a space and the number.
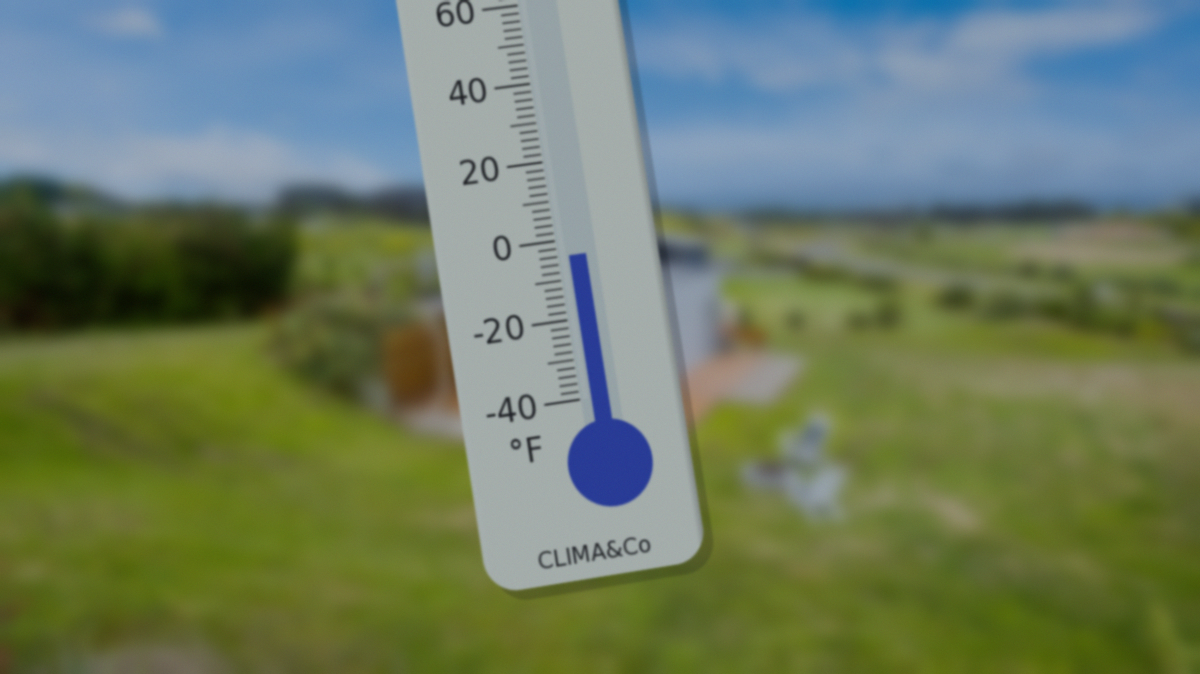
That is °F -4
